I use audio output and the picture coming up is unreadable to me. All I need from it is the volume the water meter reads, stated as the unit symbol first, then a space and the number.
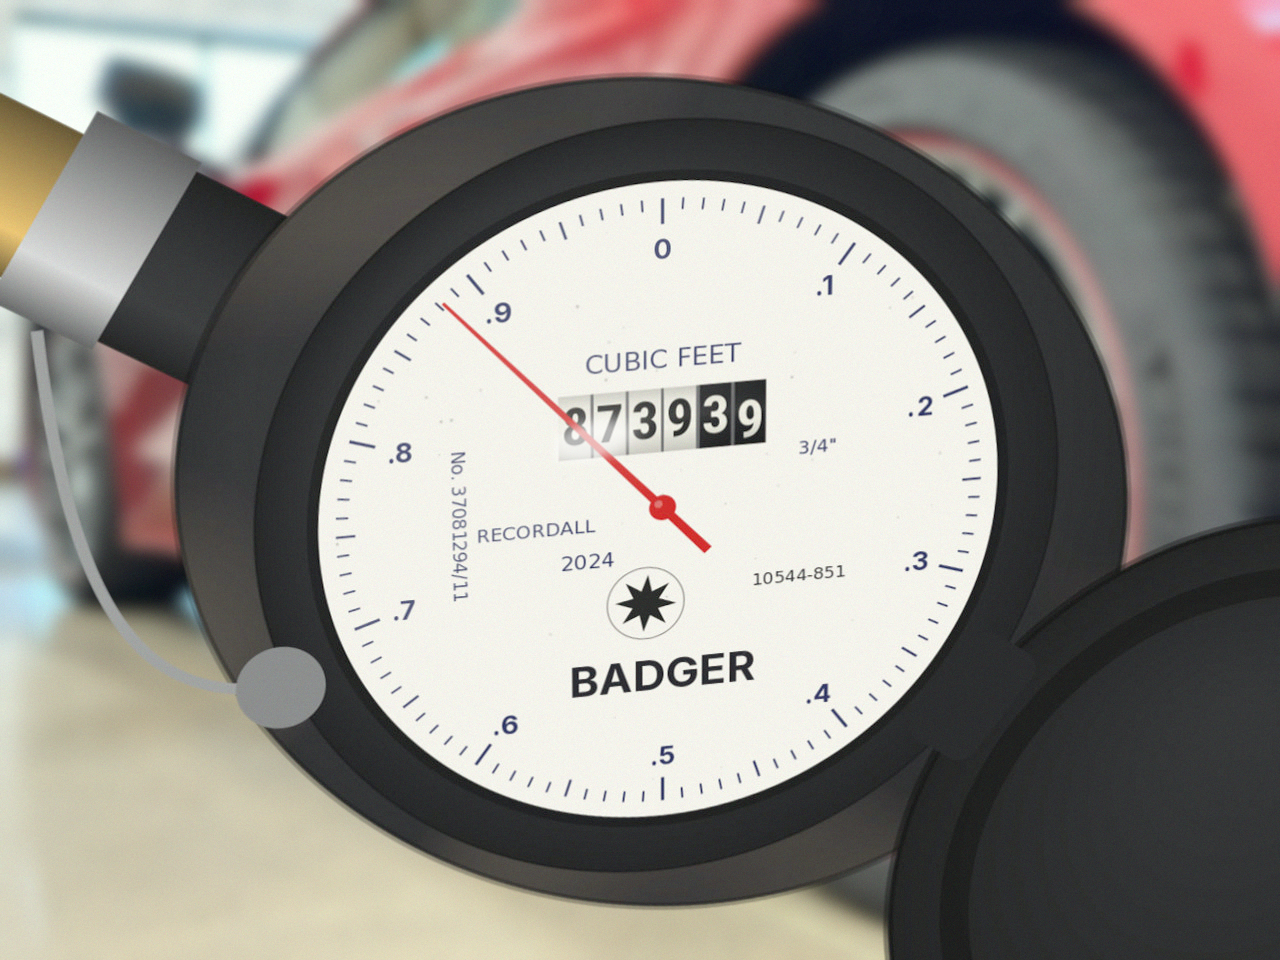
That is ft³ 873938.88
